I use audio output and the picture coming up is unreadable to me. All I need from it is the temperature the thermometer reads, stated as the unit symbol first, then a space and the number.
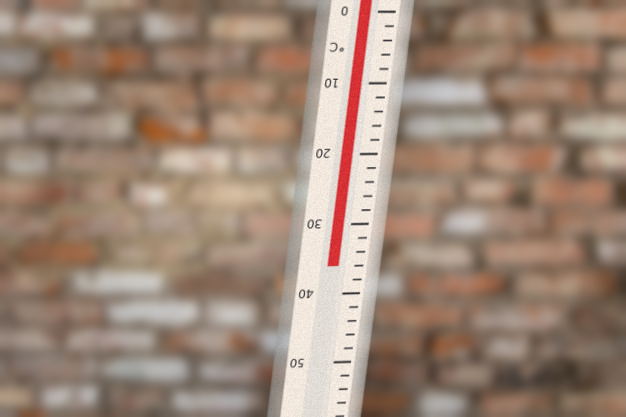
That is °C 36
